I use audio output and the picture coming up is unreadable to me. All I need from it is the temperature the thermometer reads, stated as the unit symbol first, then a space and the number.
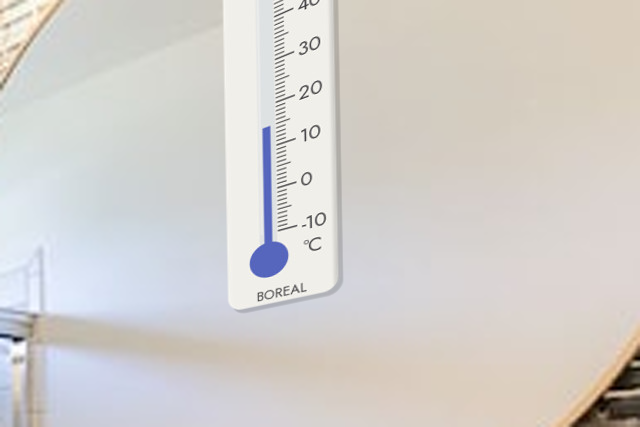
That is °C 15
